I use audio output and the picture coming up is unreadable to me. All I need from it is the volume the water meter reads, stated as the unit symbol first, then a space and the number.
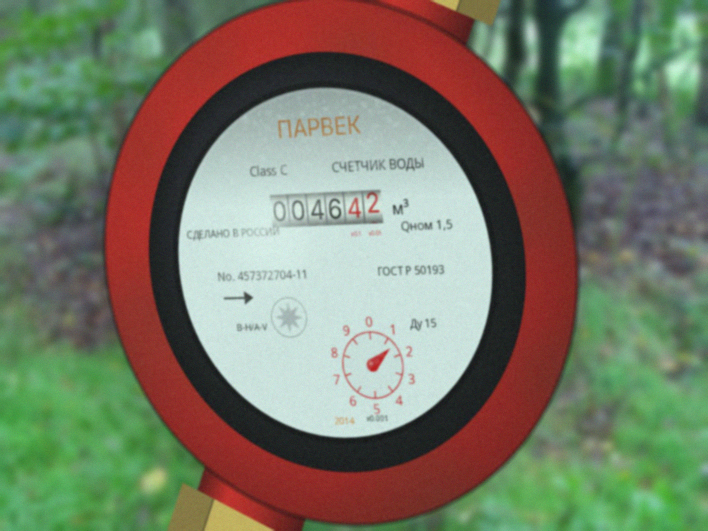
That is m³ 46.421
